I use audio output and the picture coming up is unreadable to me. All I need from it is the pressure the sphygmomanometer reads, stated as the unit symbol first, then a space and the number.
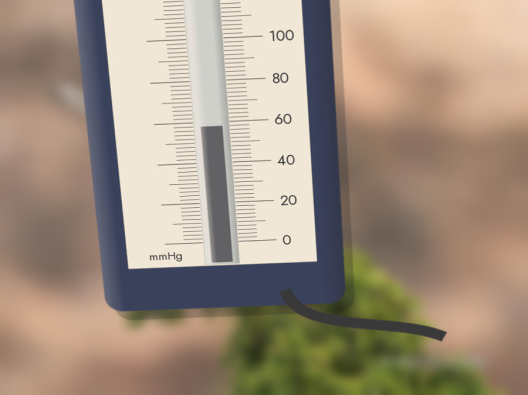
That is mmHg 58
